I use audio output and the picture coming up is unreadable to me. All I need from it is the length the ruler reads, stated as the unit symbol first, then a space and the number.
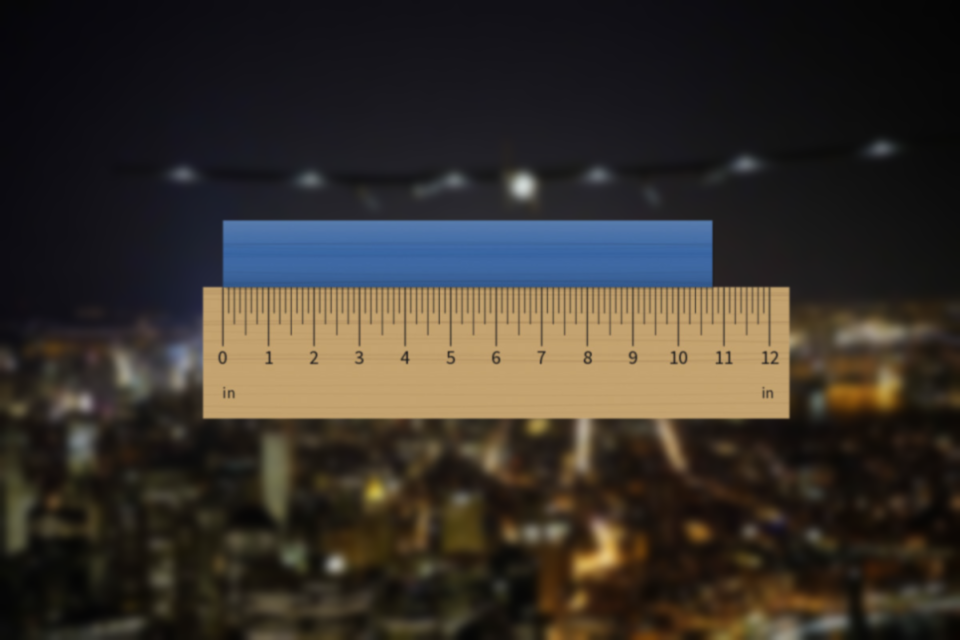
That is in 10.75
